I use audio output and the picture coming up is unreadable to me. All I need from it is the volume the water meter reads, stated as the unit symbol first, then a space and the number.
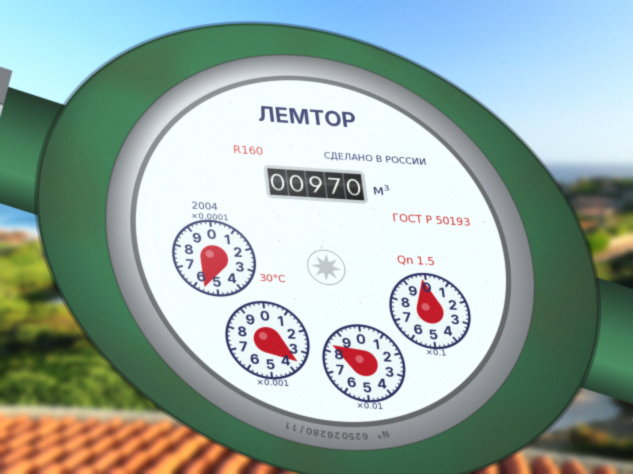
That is m³ 969.9835
